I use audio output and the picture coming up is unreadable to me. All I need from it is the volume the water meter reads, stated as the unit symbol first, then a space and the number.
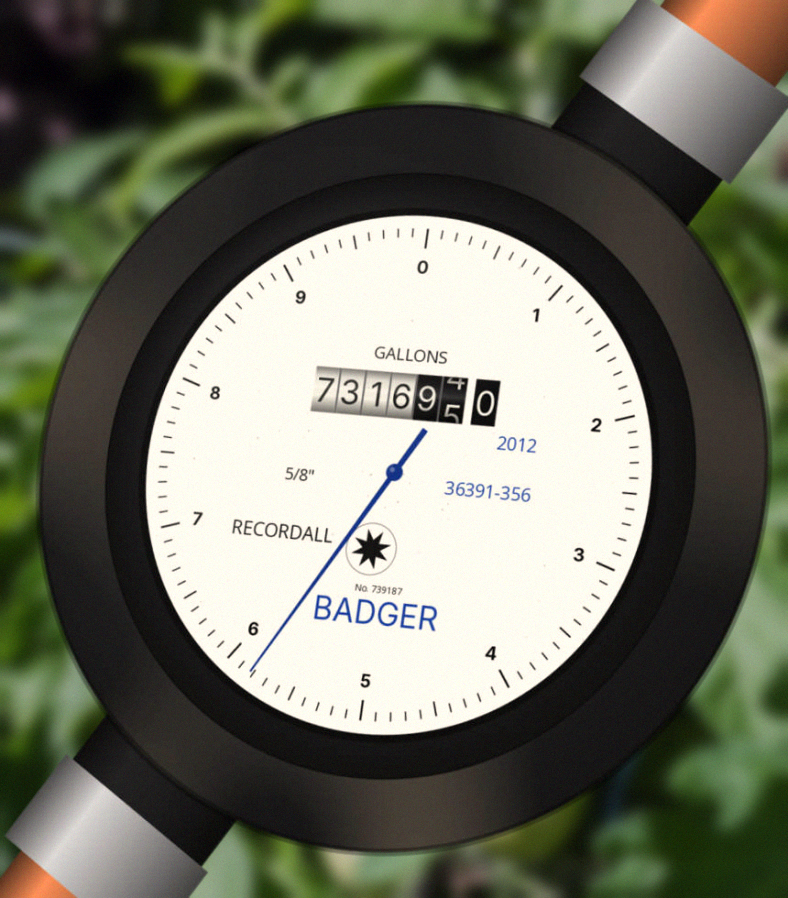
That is gal 7316945.8
